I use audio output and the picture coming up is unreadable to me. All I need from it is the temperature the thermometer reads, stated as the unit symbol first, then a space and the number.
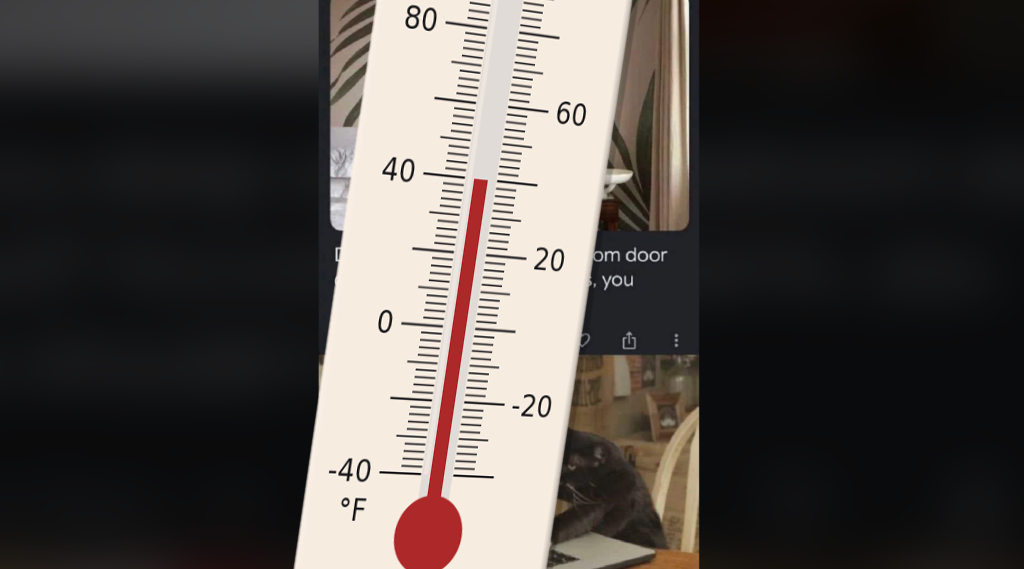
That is °F 40
